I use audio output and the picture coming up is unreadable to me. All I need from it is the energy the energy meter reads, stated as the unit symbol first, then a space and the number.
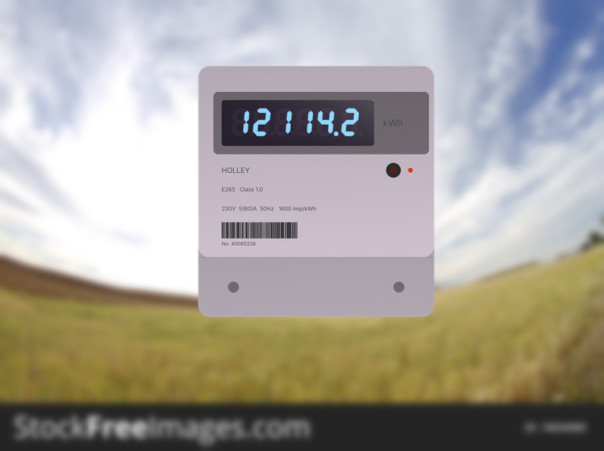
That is kWh 12114.2
